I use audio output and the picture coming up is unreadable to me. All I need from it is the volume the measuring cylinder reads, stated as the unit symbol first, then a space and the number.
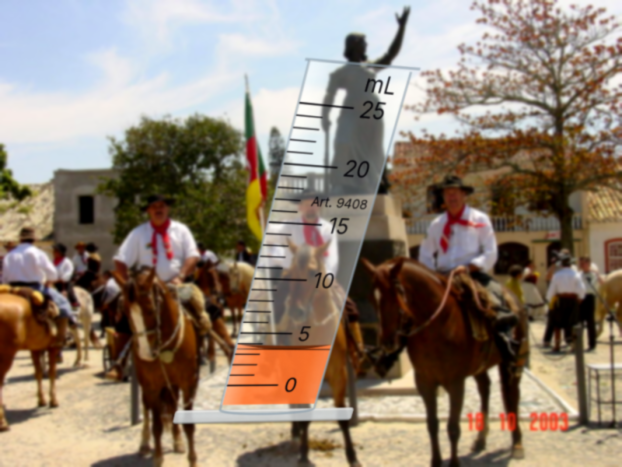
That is mL 3.5
